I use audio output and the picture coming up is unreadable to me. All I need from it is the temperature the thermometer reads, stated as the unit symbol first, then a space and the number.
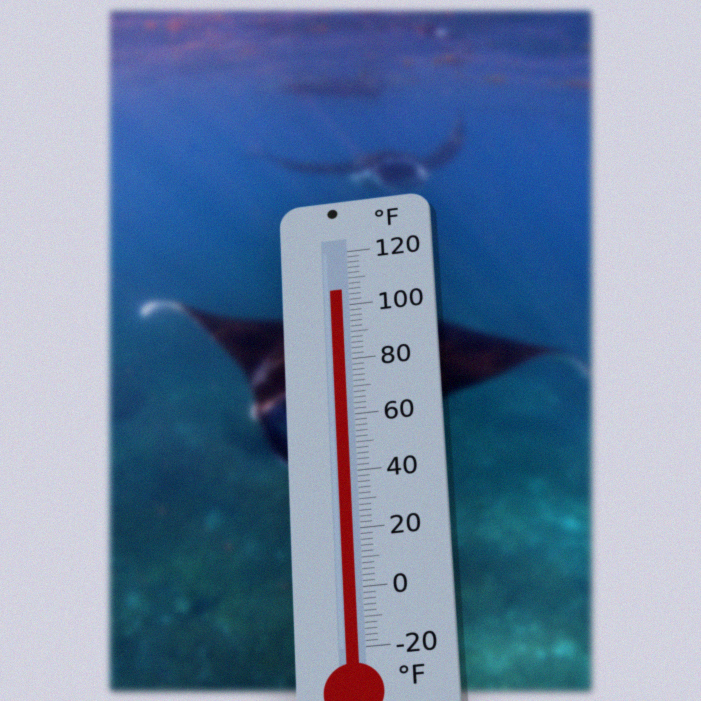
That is °F 106
